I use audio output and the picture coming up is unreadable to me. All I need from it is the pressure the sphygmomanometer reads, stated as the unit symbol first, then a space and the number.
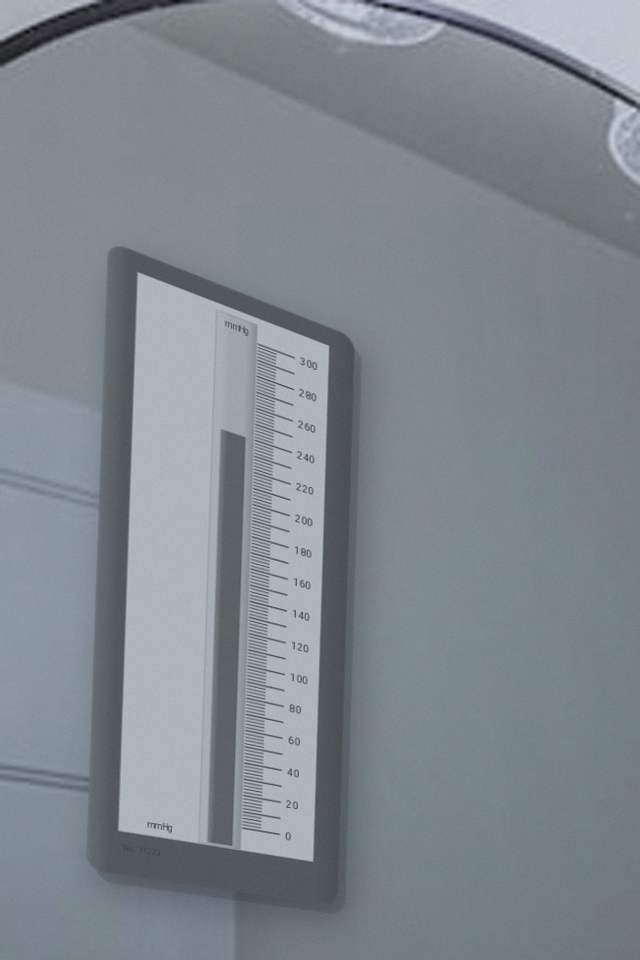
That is mmHg 240
